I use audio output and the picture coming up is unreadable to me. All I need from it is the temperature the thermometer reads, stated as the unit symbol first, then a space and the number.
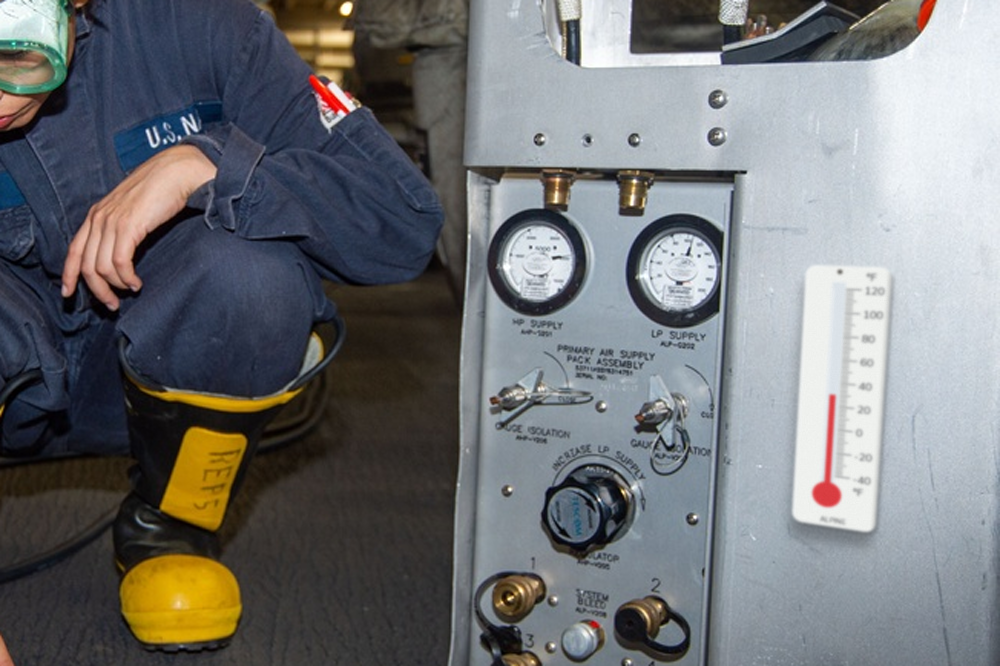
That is °F 30
